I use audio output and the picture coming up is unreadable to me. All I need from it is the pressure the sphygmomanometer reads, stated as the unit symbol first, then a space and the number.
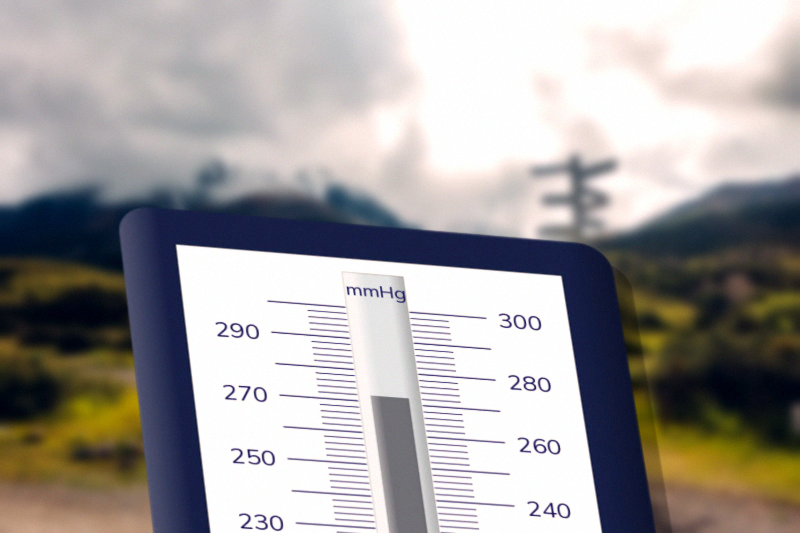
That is mmHg 272
